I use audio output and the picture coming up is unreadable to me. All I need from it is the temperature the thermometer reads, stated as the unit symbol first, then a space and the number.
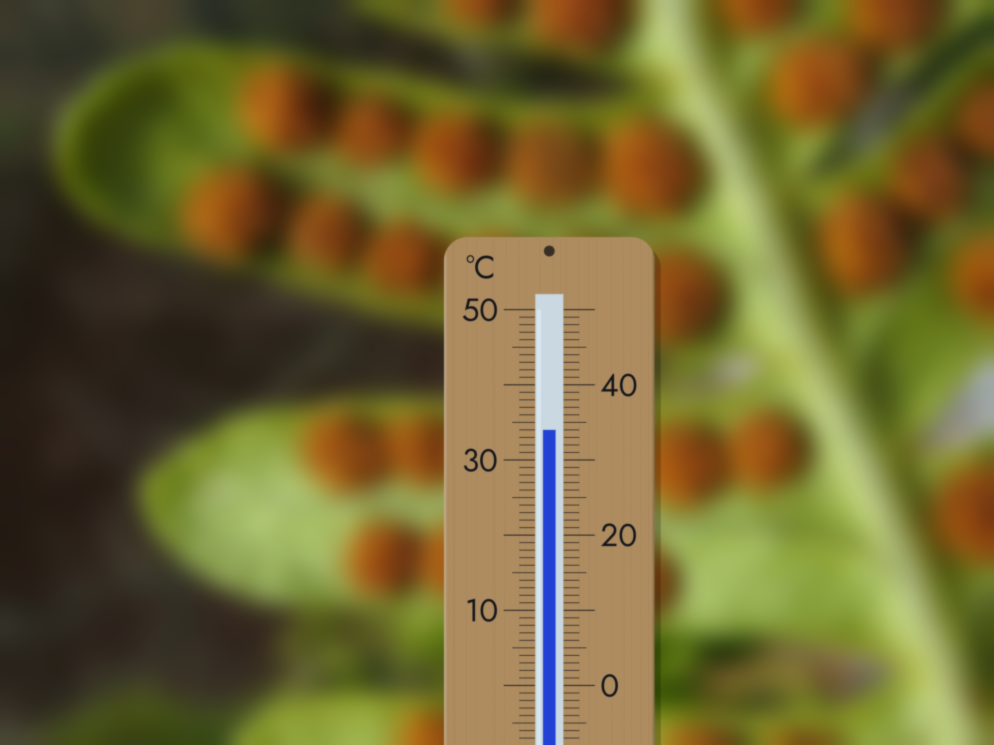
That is °C 34
